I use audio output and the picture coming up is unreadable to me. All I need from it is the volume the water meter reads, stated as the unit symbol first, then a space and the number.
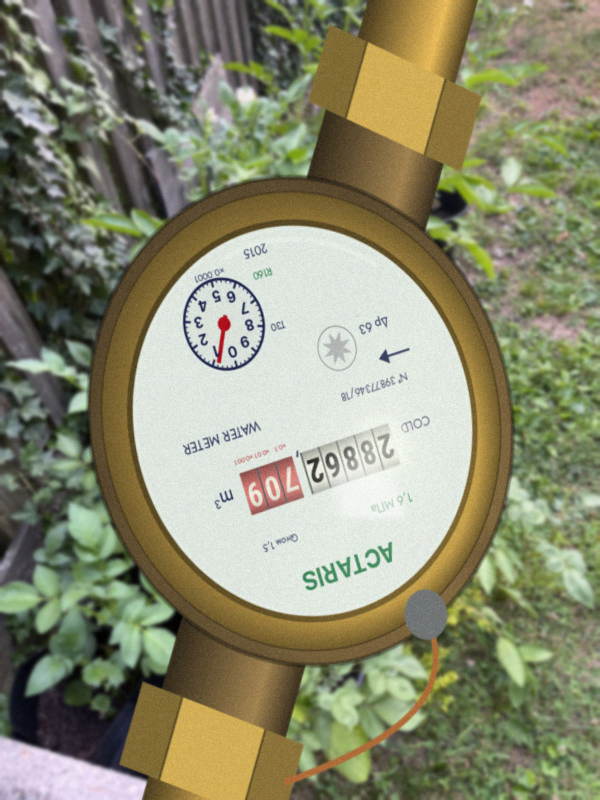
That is m³ 28862.7090
